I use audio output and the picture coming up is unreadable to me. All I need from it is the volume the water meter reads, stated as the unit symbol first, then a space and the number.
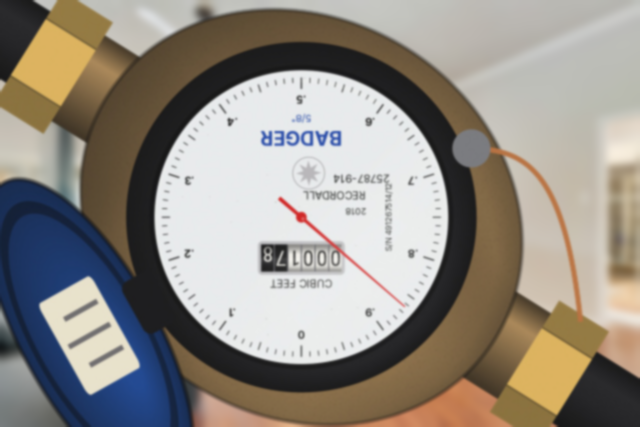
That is ft³ 177.86
